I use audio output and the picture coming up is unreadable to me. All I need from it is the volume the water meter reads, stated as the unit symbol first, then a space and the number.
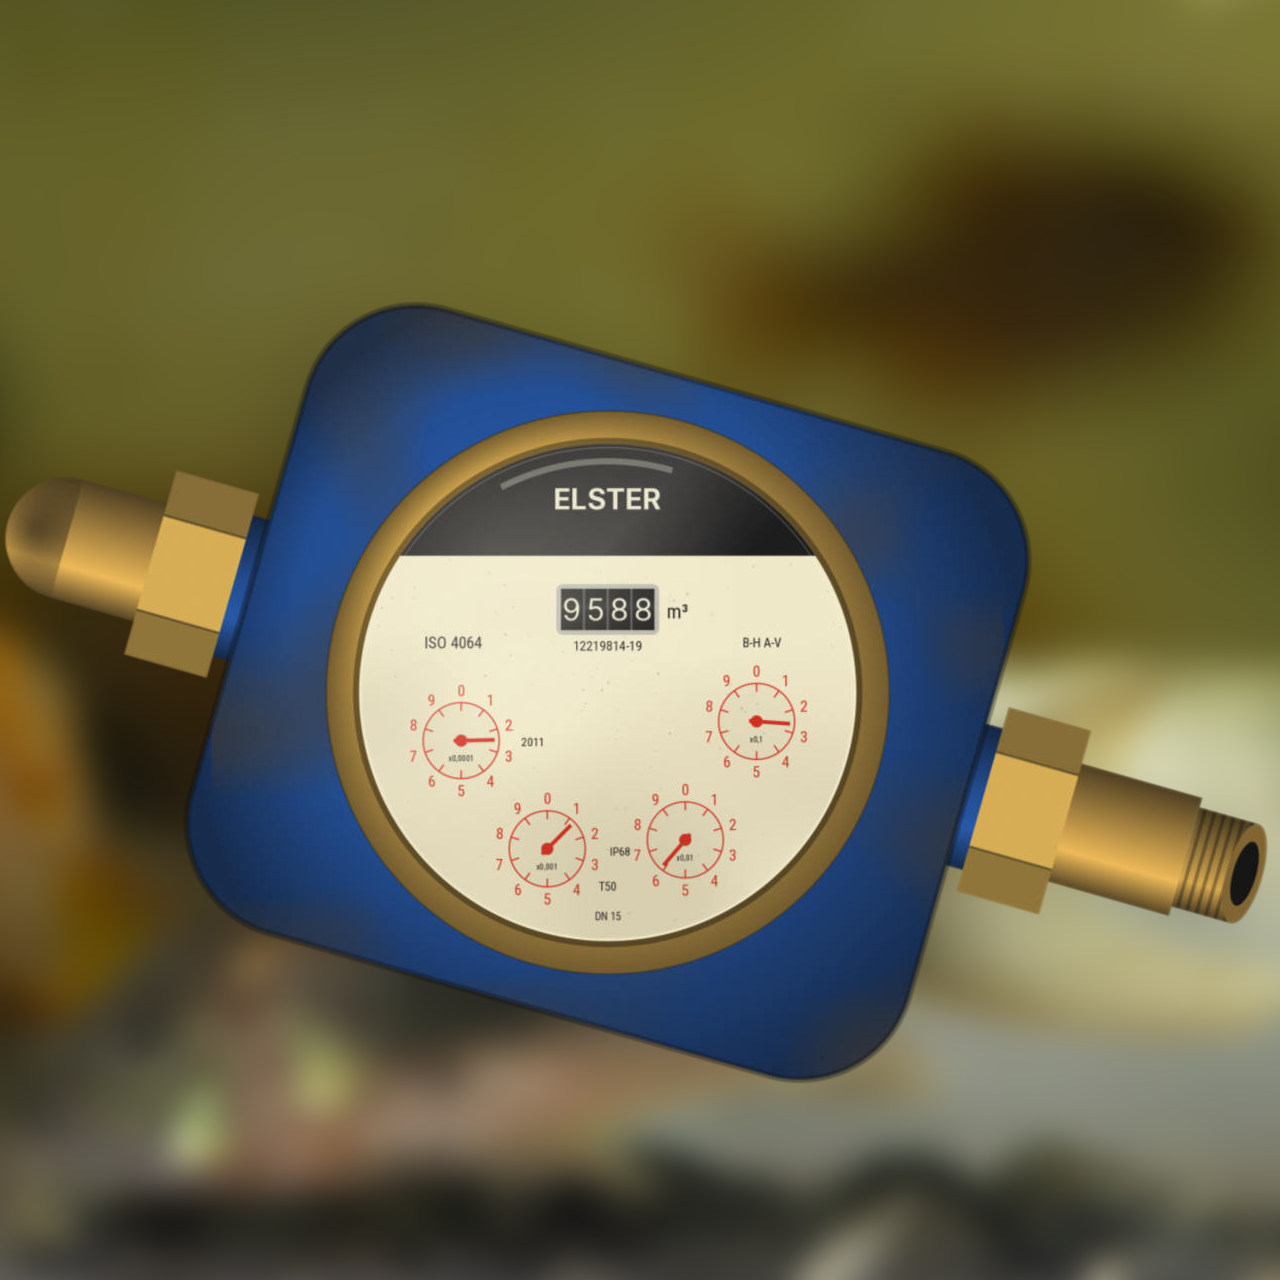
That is m³ 9588.2612
